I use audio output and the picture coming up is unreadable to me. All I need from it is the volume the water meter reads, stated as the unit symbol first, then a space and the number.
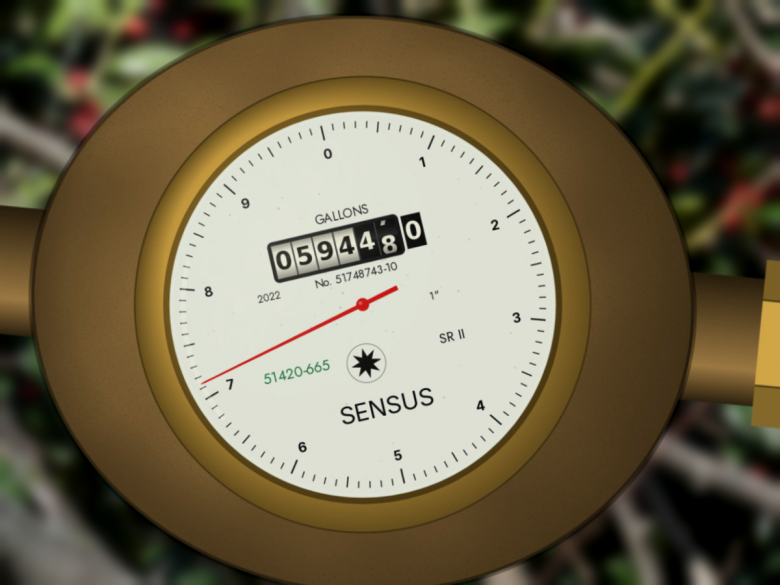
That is gal 594477.1
